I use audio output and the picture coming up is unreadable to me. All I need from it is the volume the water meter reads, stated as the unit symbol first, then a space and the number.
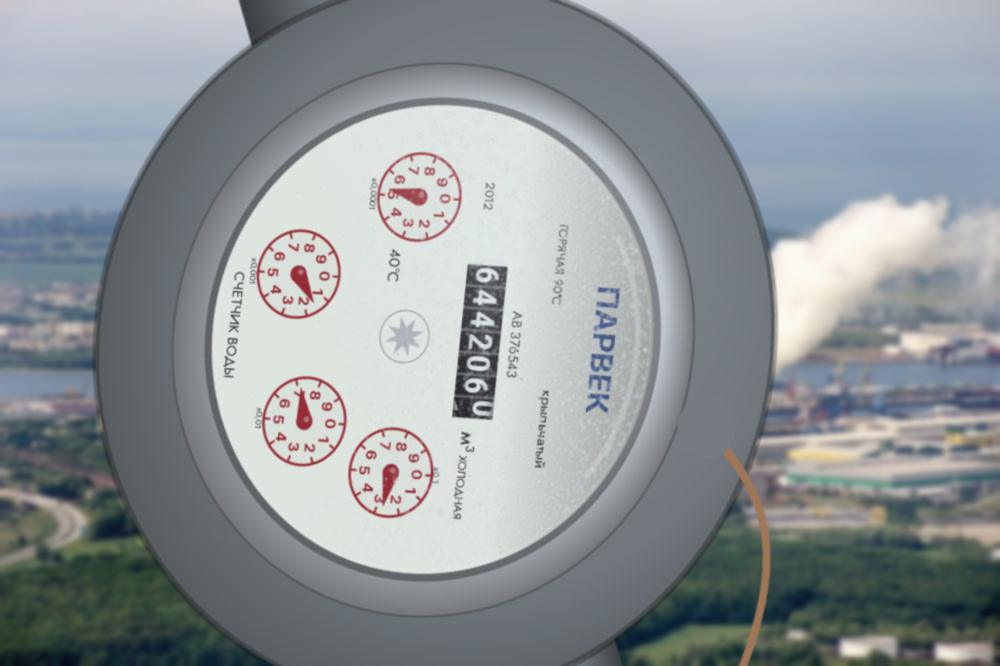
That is m³ 6442060.2715
